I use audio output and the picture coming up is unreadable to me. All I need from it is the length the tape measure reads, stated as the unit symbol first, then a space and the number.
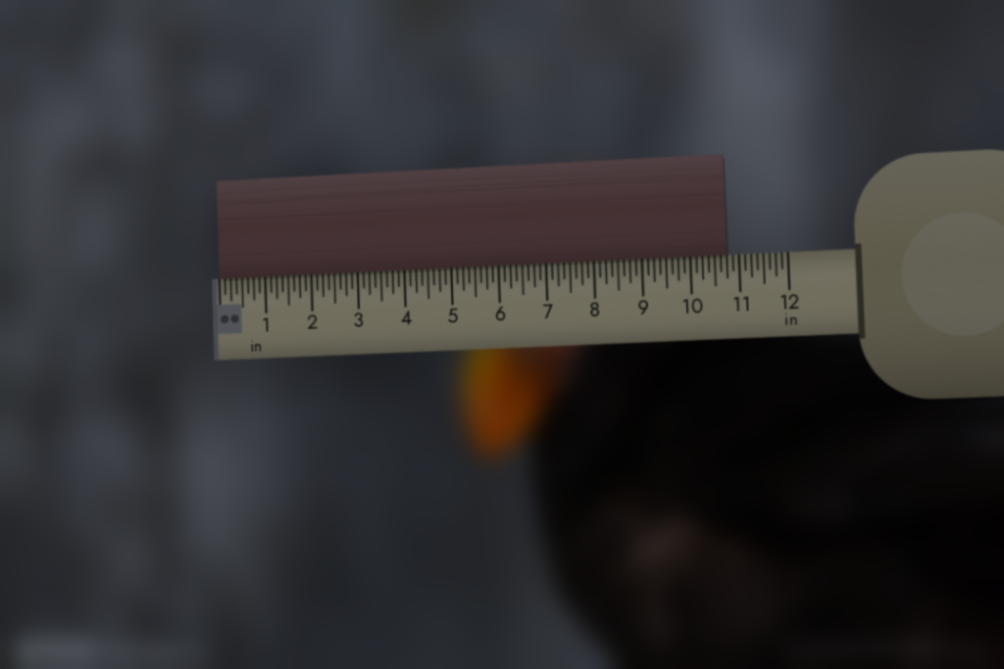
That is in 10.75
